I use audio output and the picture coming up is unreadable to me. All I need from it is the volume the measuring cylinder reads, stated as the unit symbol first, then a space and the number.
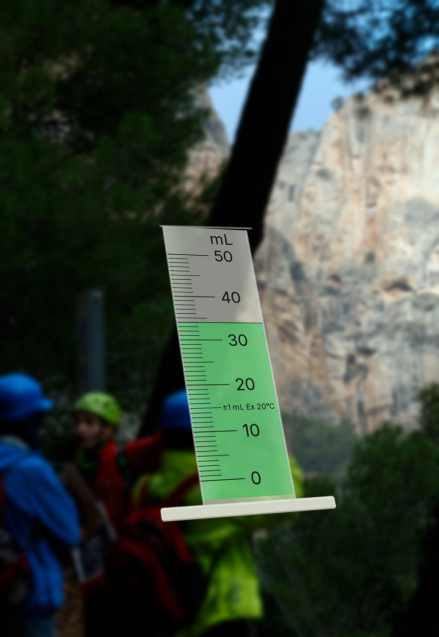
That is mL 34
